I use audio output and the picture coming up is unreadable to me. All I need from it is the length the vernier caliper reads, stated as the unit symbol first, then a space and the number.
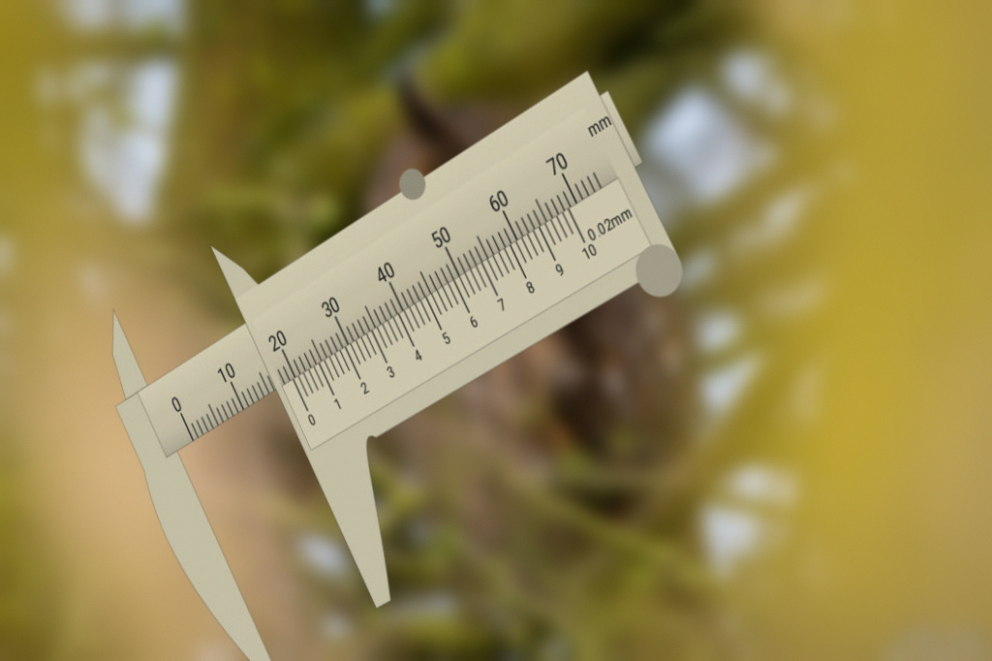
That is mm 19.6
